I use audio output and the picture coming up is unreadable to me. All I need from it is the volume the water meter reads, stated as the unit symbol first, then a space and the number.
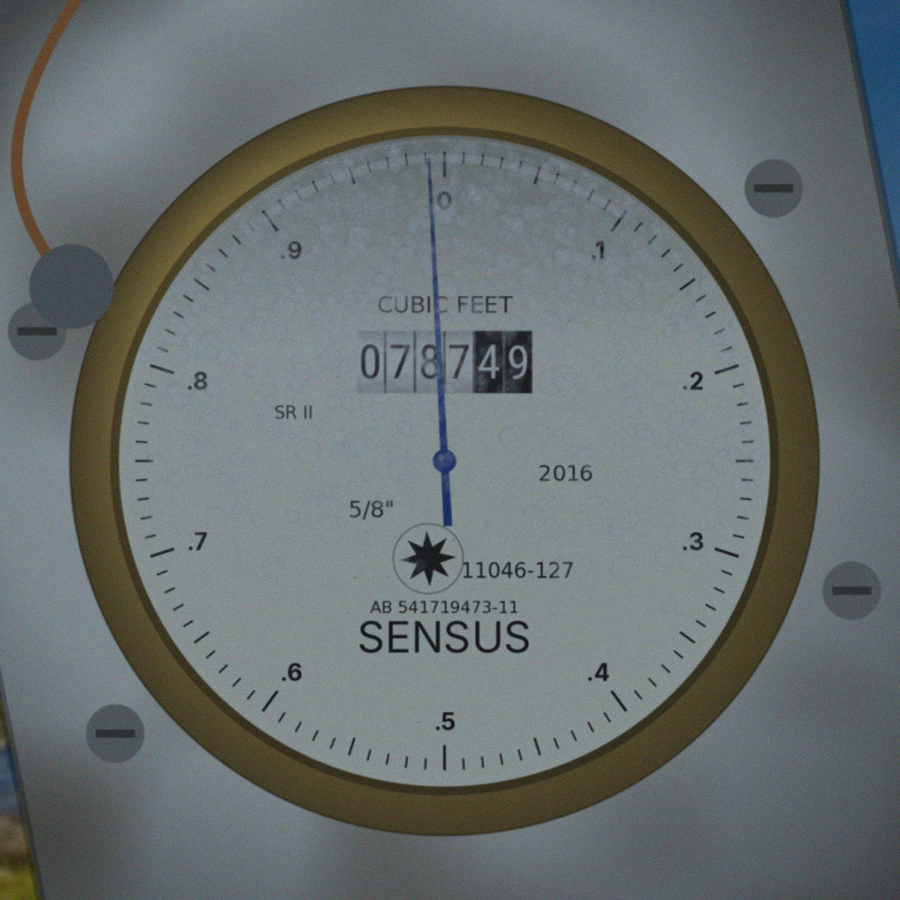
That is ft³ 78748.99
